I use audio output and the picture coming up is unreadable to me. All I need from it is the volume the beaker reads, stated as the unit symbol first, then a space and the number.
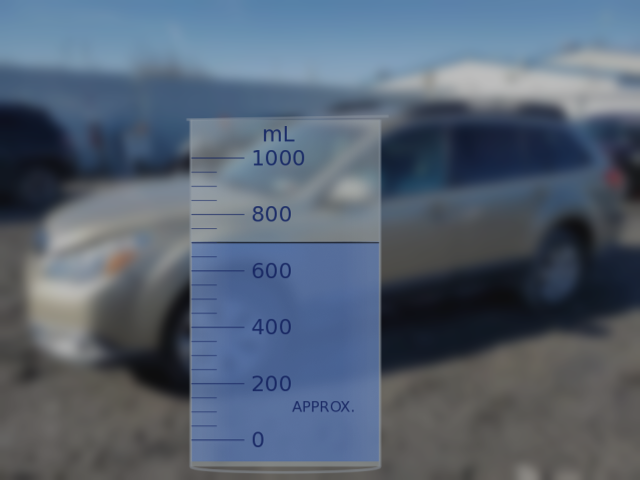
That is mL 700
